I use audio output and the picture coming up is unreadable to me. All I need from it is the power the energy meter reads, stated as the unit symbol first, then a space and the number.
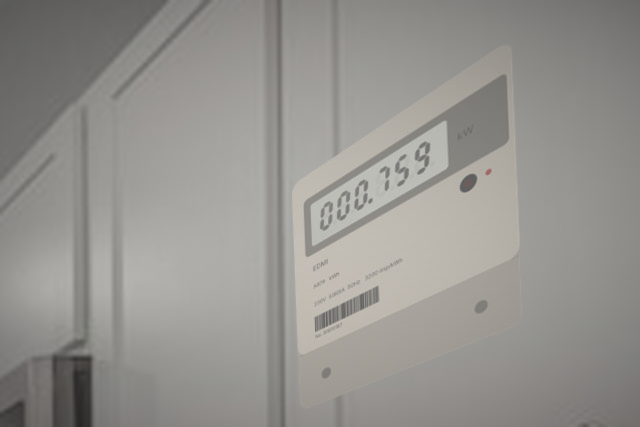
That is kW 0.759
